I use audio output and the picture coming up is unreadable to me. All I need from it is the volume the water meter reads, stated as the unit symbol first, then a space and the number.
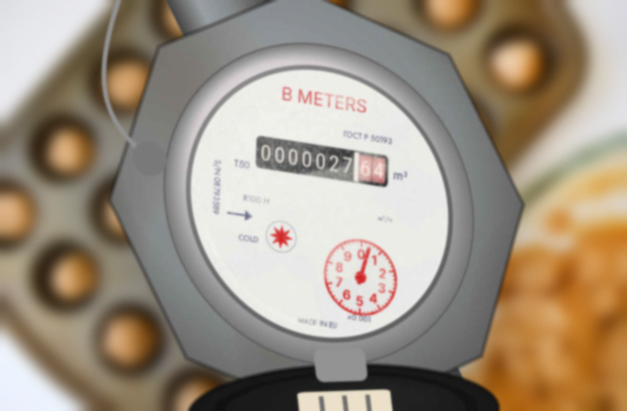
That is m³ 27.640
